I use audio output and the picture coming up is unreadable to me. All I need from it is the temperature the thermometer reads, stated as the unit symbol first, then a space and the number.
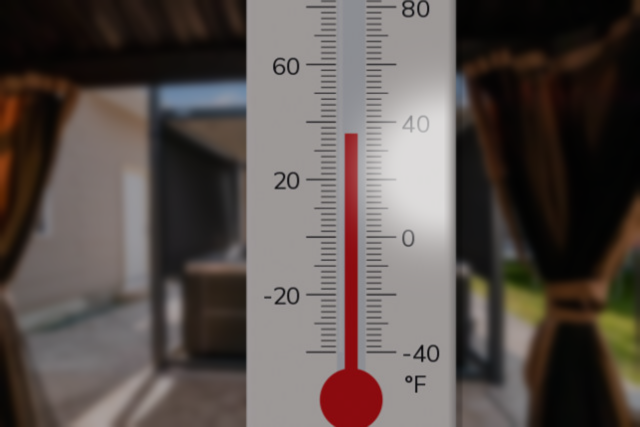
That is °F 36
